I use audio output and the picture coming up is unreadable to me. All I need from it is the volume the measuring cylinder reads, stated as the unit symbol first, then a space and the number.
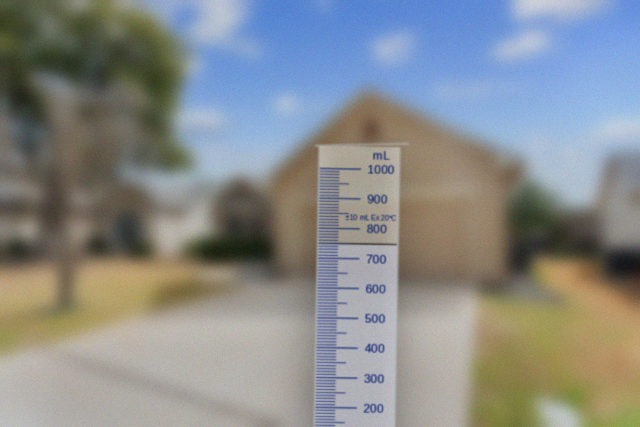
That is mL 750
